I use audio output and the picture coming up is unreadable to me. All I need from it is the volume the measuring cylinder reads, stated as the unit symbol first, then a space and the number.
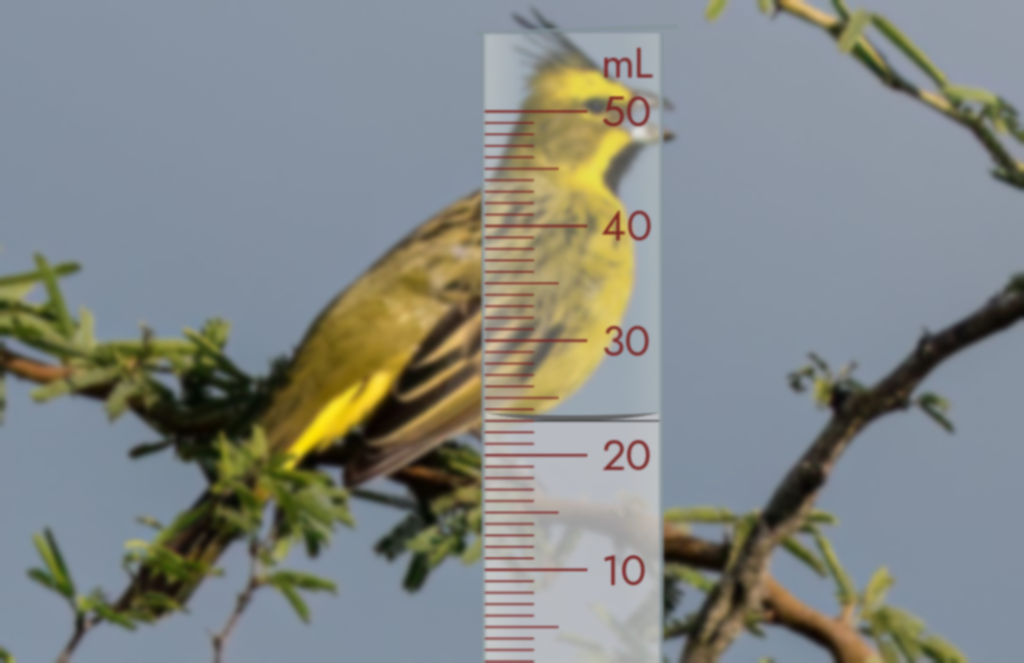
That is mL 23
